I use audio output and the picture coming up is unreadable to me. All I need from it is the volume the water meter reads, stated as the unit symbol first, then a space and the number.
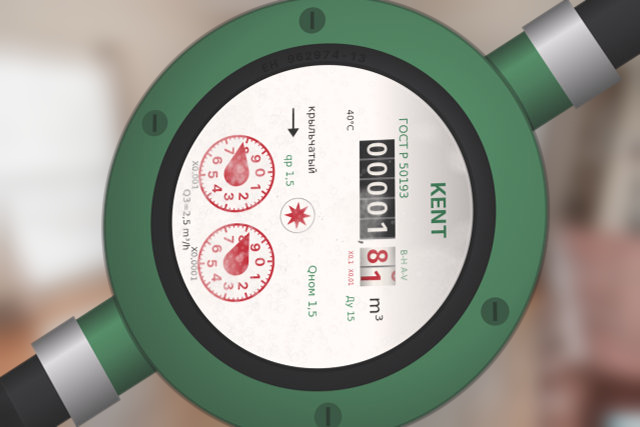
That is m³ 1.8078
